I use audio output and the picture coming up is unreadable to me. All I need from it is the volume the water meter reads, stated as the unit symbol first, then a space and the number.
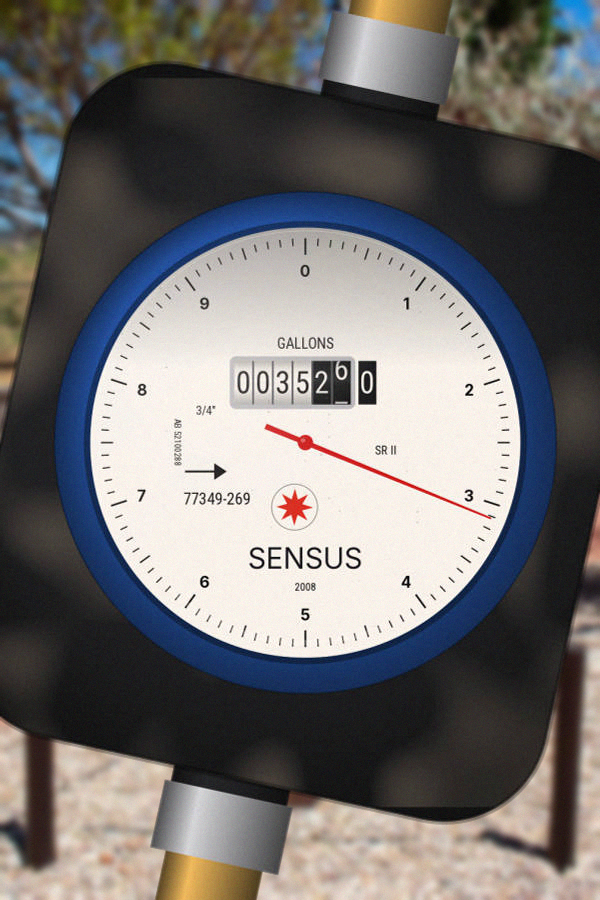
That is gal 35263.1
